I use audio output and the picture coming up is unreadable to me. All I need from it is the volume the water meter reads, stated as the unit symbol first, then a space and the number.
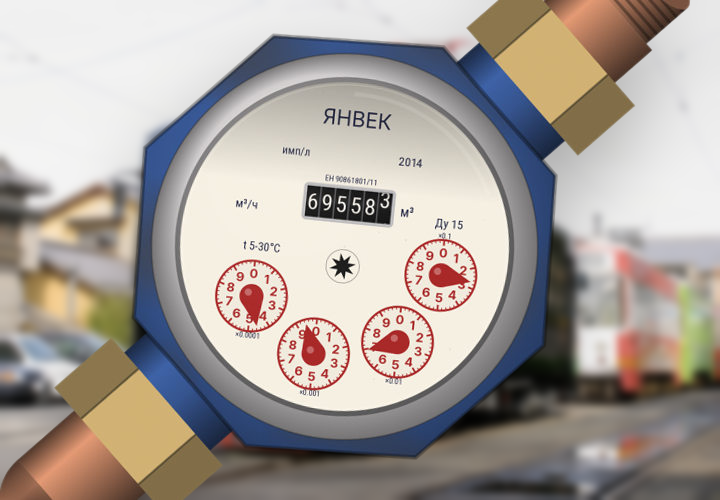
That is m³ 695583.2694
